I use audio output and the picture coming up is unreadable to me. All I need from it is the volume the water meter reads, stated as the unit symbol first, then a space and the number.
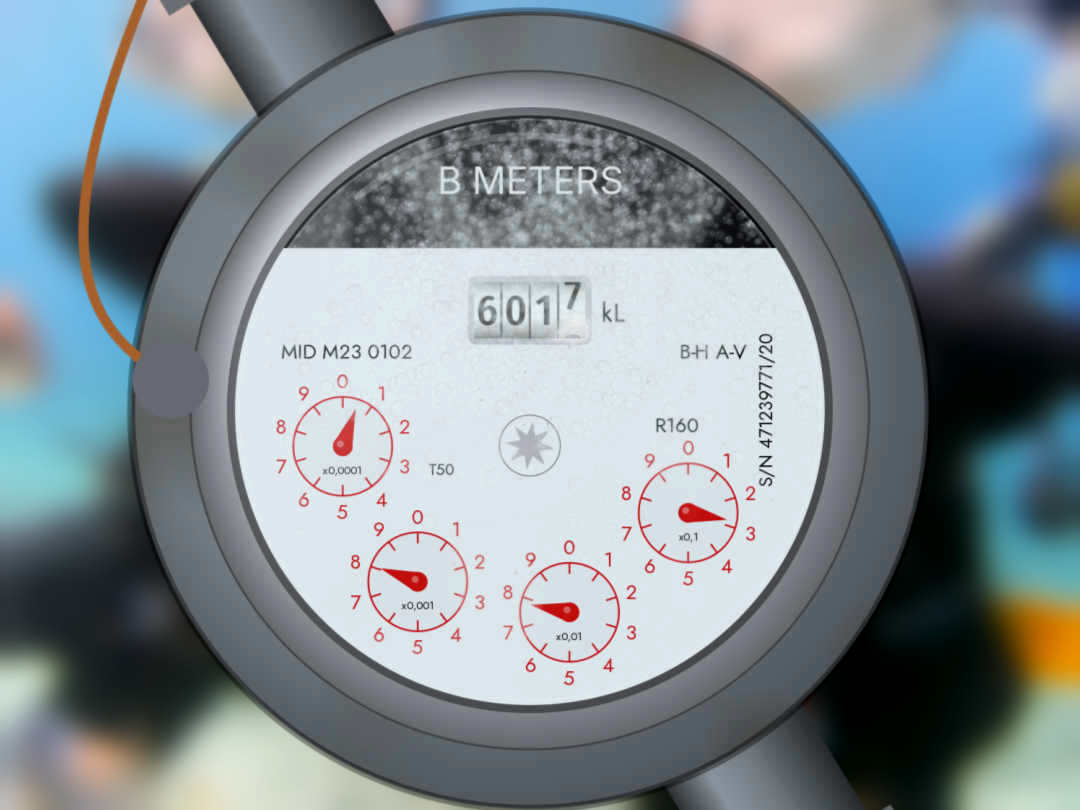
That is kL 6017.2780
